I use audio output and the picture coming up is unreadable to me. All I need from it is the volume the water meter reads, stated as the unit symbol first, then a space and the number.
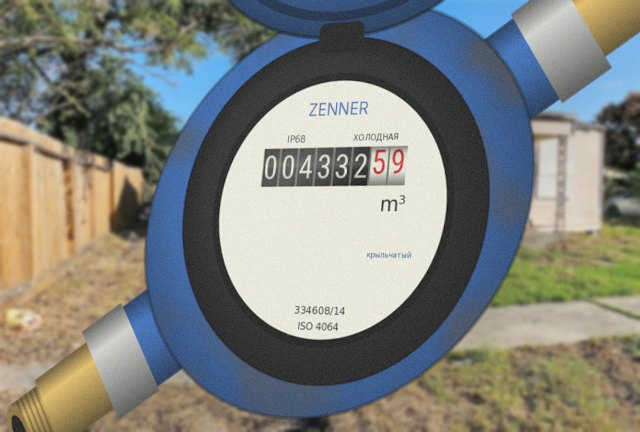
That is m³ 4332.59
